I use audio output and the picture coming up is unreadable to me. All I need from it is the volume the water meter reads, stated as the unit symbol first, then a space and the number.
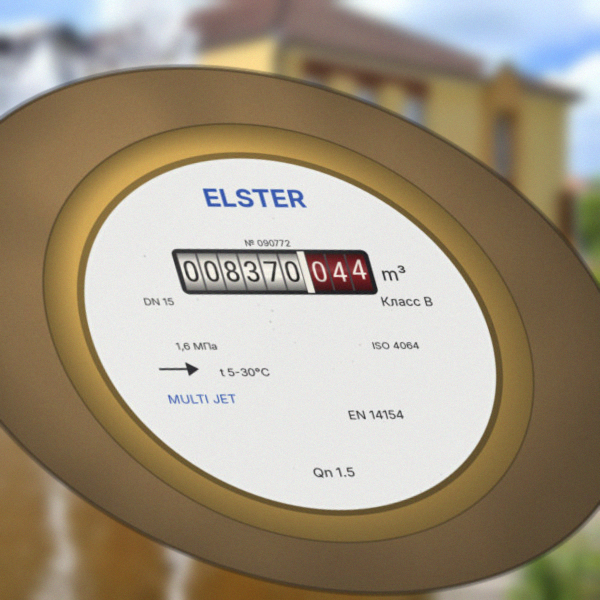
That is m³ 8370.044
